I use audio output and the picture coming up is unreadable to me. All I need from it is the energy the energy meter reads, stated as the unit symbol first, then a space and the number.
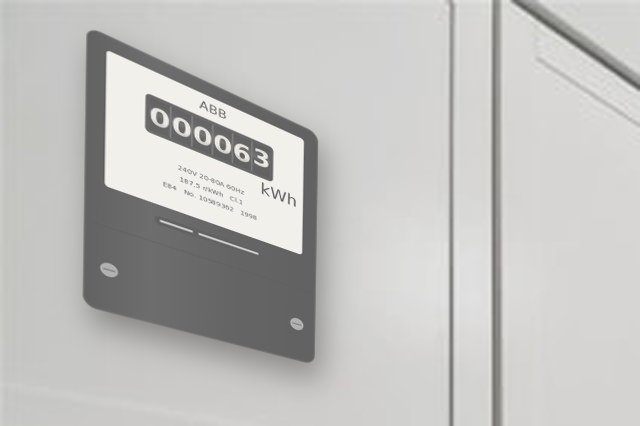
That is kWh 63
